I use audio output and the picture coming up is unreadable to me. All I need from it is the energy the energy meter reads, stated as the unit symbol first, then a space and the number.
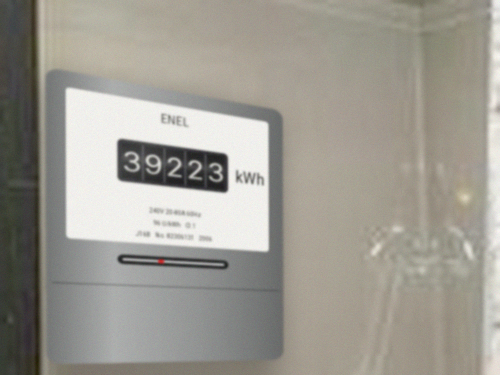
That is kWh 39223
